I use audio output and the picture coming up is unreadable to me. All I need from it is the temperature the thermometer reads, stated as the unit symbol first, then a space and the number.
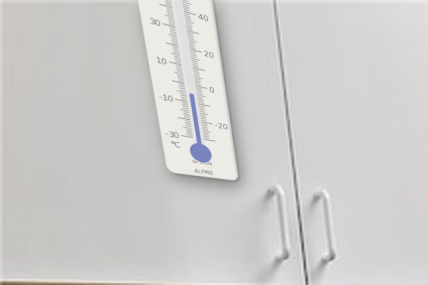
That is °C -5
